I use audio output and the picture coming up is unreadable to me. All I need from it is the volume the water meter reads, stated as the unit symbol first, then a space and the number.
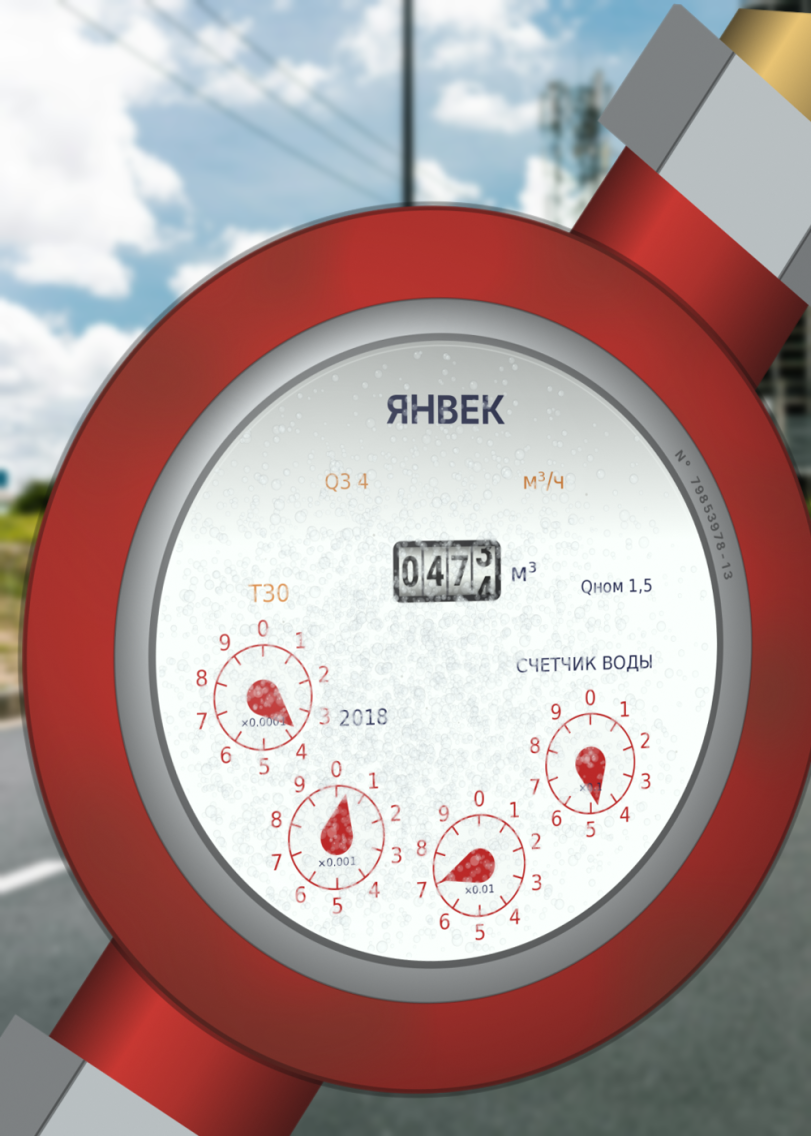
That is m³ 473.4703
